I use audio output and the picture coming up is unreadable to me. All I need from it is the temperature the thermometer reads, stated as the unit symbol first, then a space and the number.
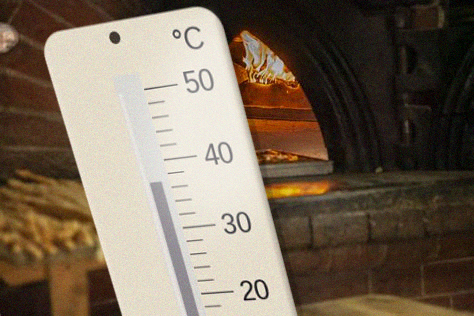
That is °C 37
